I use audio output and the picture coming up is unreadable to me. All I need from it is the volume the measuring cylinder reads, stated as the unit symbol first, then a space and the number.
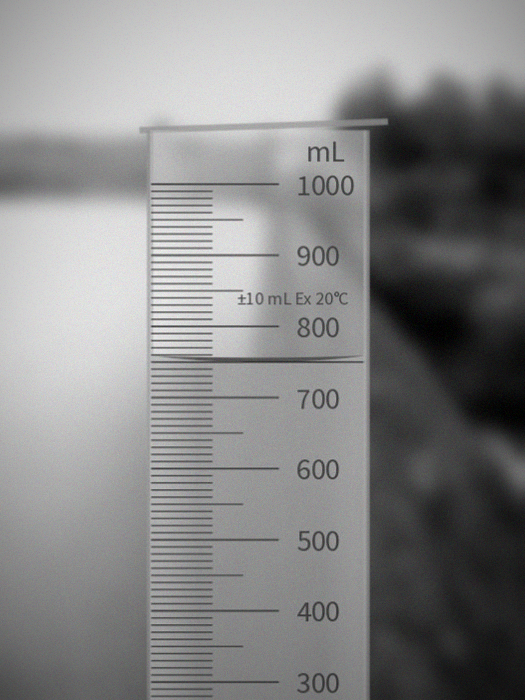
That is mL 750
